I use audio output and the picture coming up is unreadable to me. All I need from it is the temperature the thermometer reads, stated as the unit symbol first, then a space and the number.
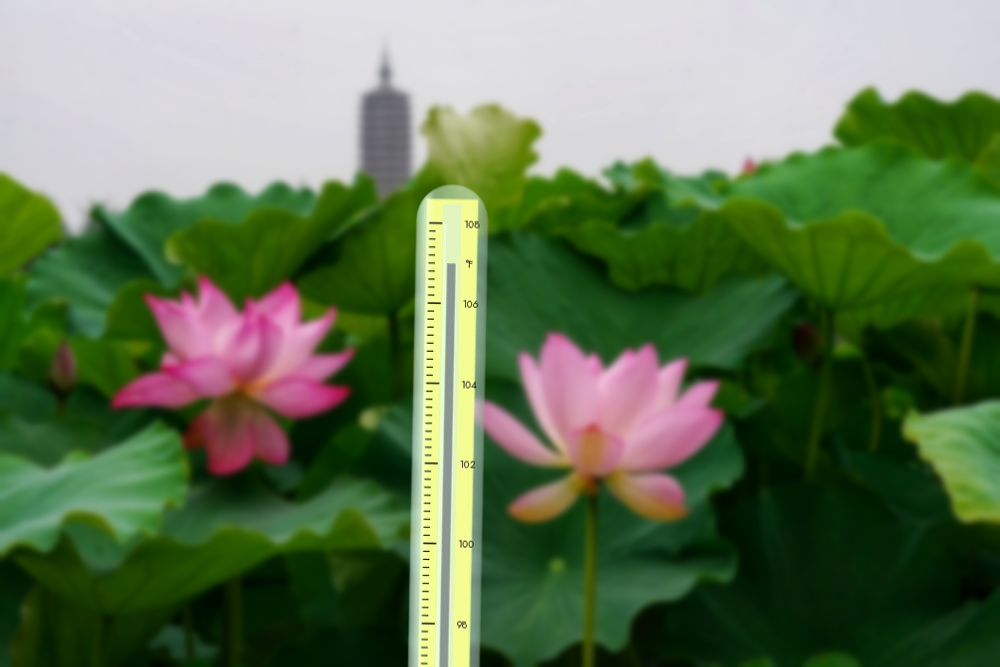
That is °F 107
